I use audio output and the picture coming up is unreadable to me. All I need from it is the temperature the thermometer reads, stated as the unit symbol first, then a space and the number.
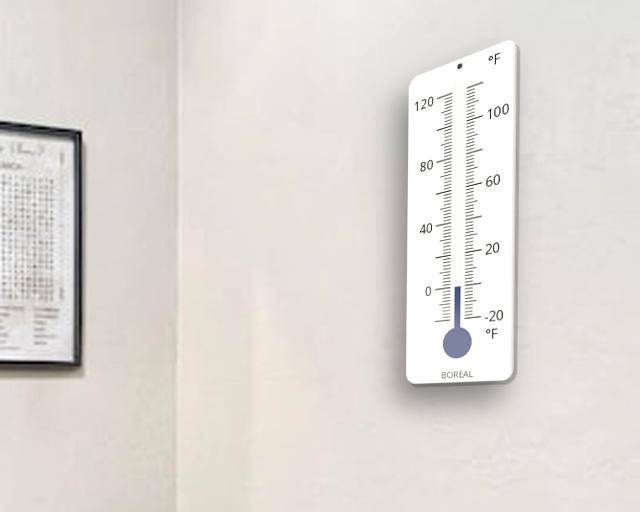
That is °F 0
